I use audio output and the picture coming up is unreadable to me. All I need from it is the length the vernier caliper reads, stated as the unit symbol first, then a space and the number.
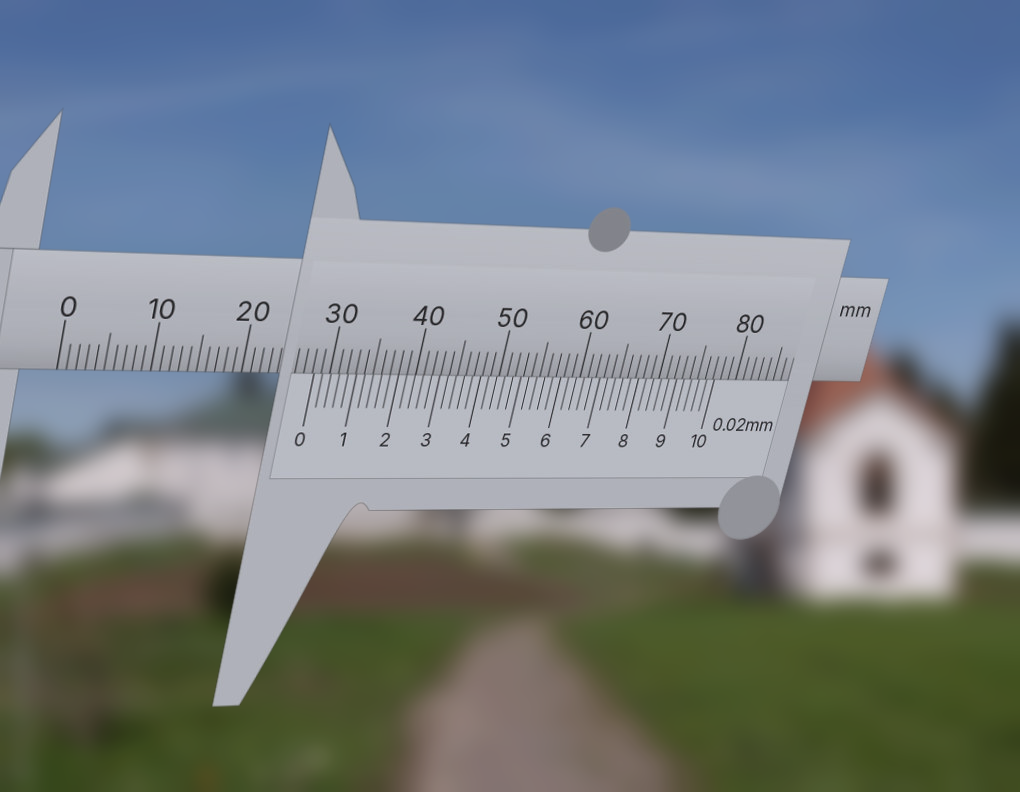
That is mm 28.2
